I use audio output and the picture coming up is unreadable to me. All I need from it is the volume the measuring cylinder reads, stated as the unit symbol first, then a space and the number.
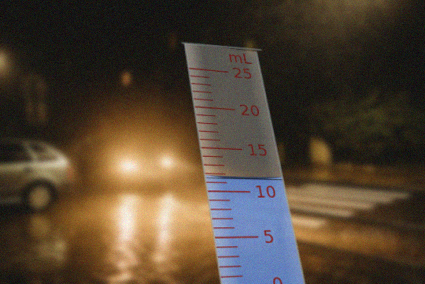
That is mL 11.5
